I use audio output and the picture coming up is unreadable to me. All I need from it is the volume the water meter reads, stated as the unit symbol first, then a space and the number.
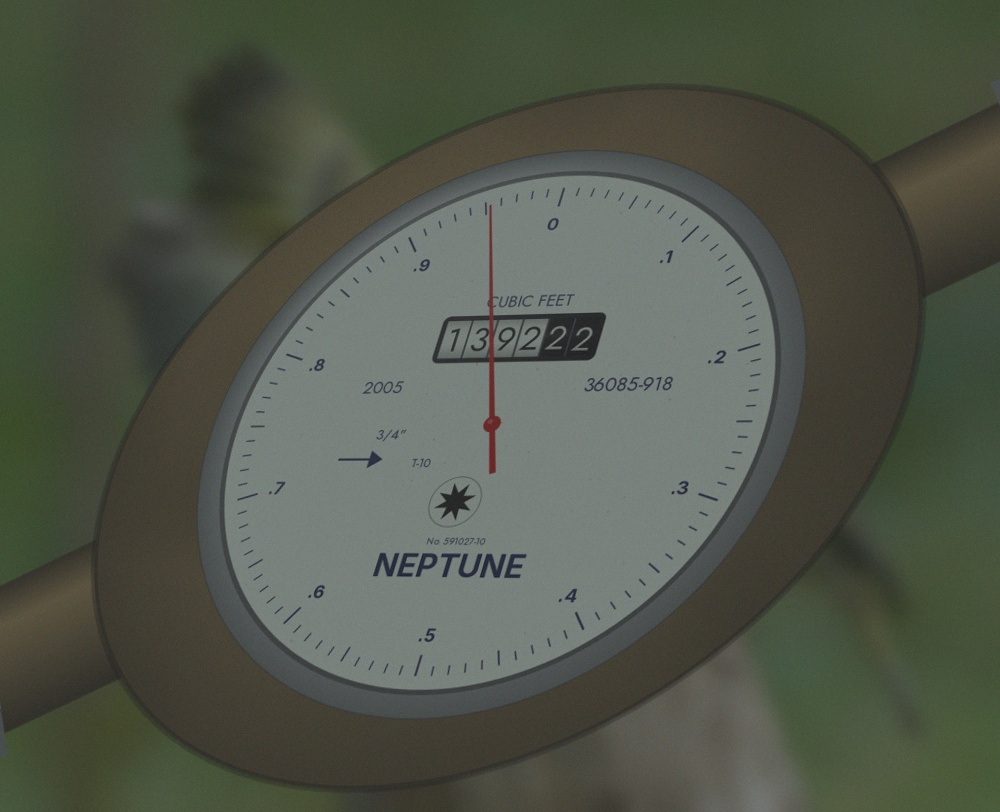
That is ft³ 139221.95
